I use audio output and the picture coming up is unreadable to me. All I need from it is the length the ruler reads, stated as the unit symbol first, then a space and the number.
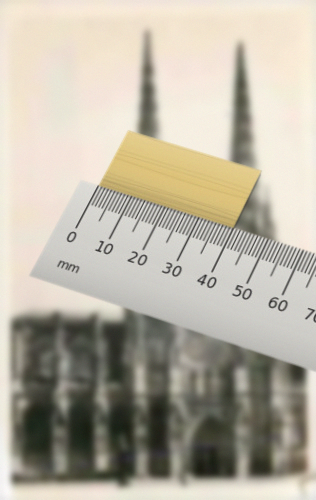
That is mm 40
